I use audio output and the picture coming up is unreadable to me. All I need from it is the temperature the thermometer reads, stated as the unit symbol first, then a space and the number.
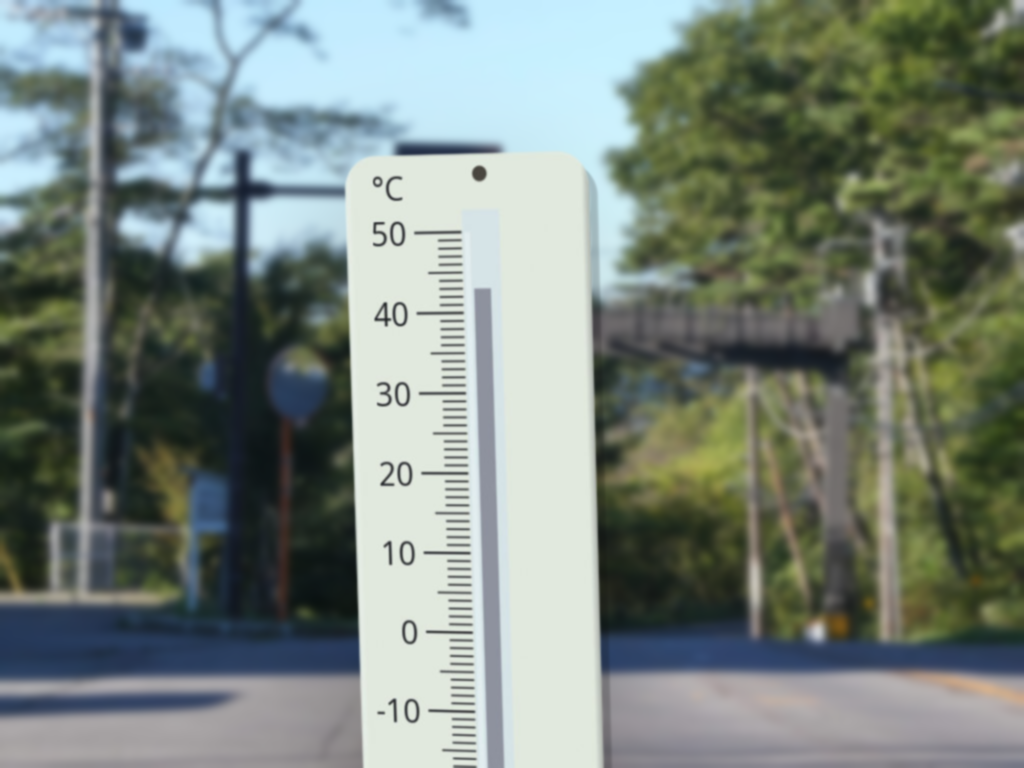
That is °C 43
